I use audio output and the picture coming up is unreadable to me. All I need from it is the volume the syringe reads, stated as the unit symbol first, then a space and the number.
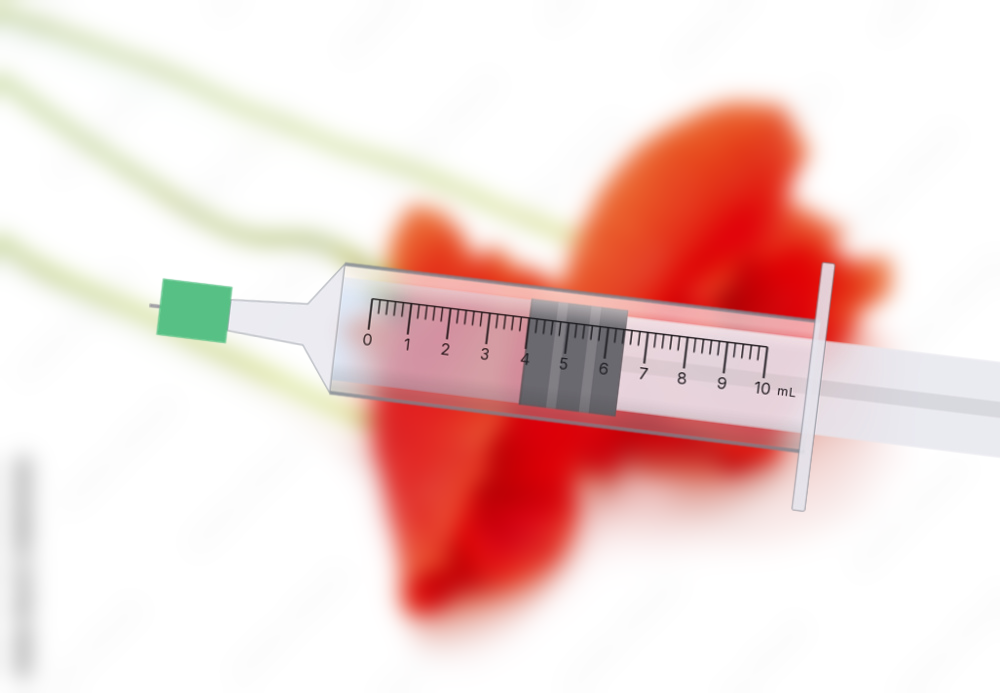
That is mL 4
